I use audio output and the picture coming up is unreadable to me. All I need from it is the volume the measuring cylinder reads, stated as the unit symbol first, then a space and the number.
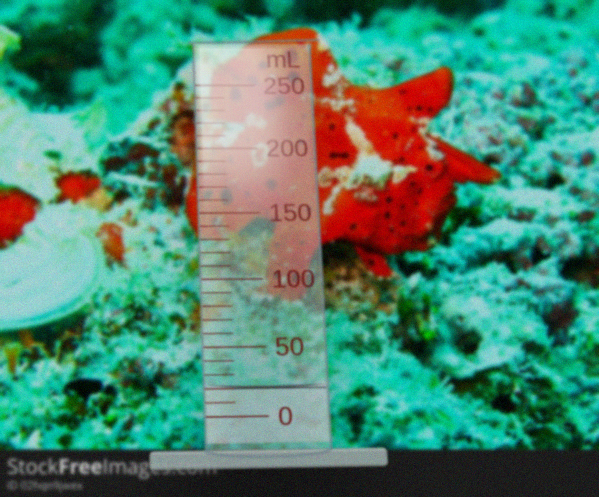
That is mL 20
